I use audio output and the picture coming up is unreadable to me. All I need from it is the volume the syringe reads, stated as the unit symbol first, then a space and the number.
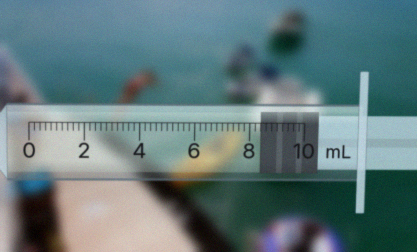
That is mL 8.4
